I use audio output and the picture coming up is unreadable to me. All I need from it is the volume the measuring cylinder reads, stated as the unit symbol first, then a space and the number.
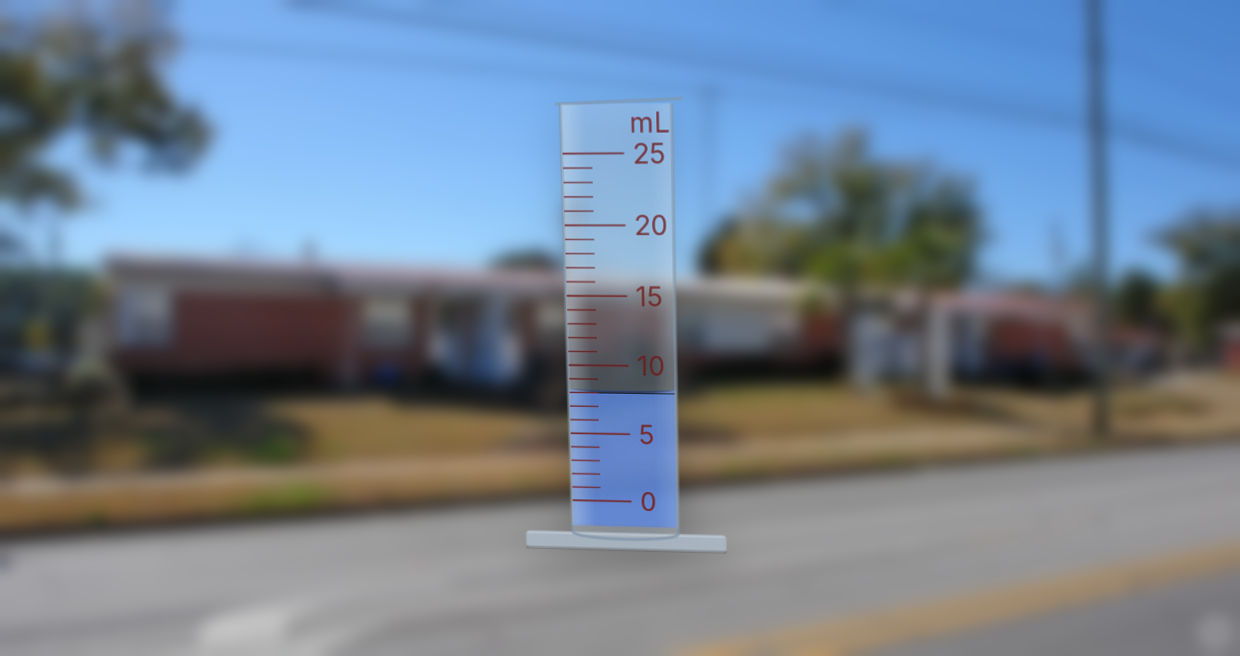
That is mL 8
